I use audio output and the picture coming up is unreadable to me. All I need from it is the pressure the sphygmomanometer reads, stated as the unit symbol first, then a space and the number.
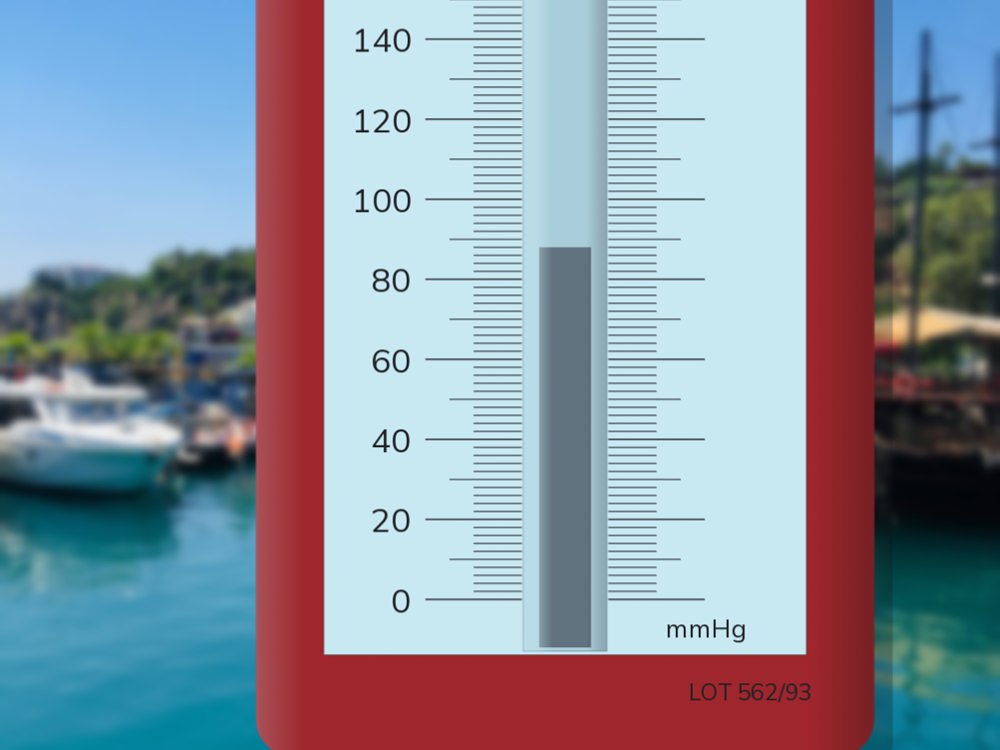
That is mmHg 88
